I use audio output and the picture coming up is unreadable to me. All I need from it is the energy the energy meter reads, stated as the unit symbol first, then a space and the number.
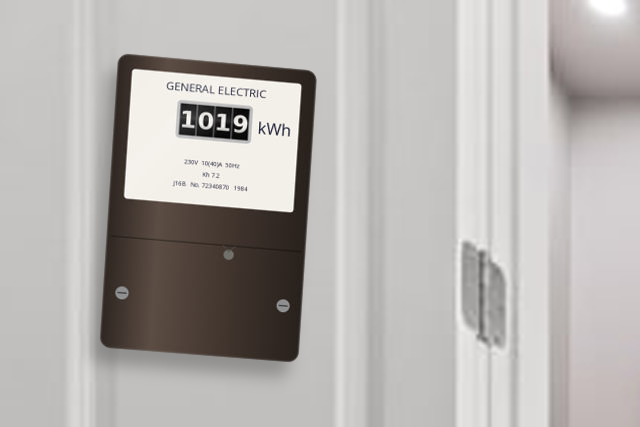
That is kWh 1019
